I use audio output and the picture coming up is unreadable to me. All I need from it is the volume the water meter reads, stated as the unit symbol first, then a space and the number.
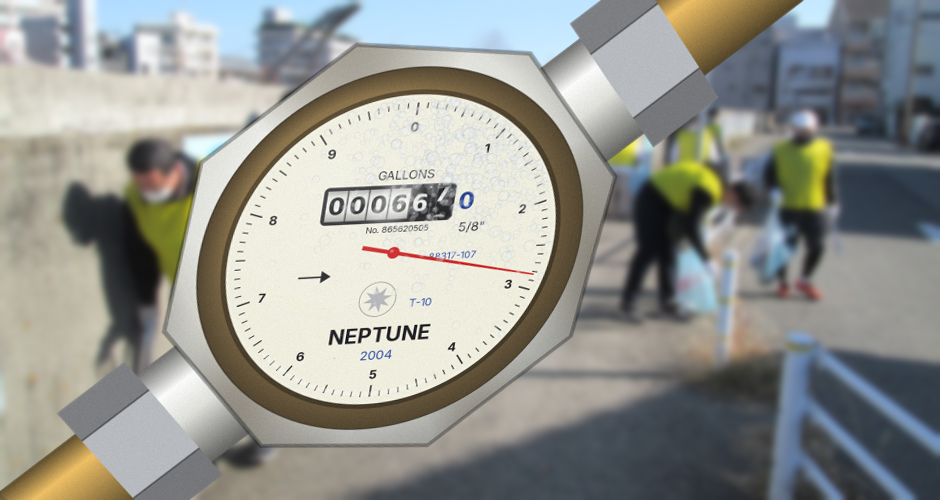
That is gal 6672.8
